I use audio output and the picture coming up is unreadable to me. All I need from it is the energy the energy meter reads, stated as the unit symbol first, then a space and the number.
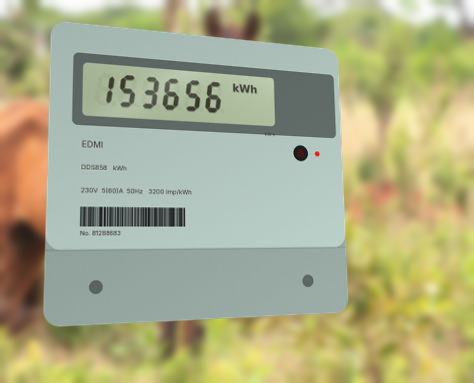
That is kWh 153656
